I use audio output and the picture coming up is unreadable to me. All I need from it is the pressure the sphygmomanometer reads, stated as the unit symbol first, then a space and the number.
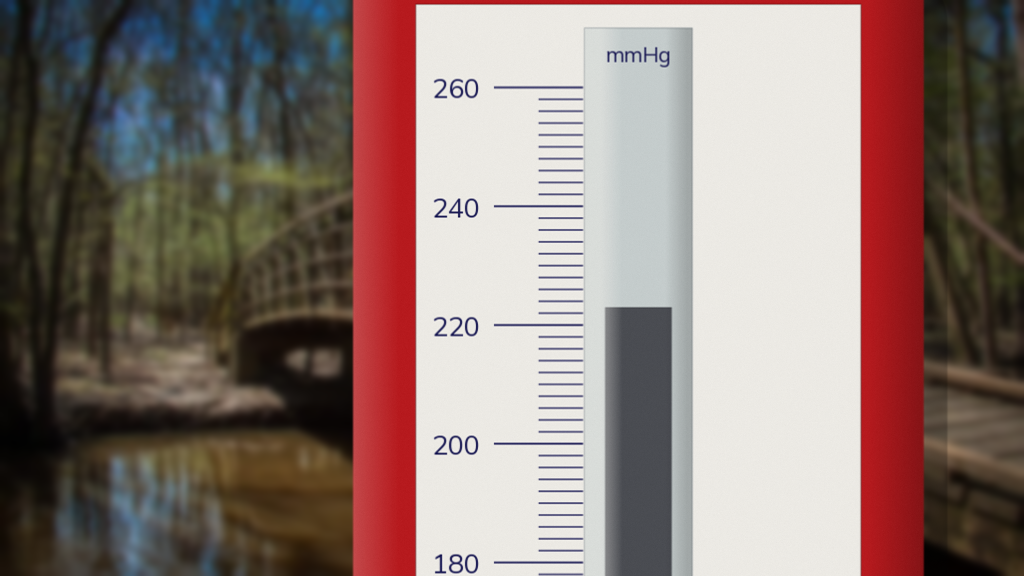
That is mmHg 223
